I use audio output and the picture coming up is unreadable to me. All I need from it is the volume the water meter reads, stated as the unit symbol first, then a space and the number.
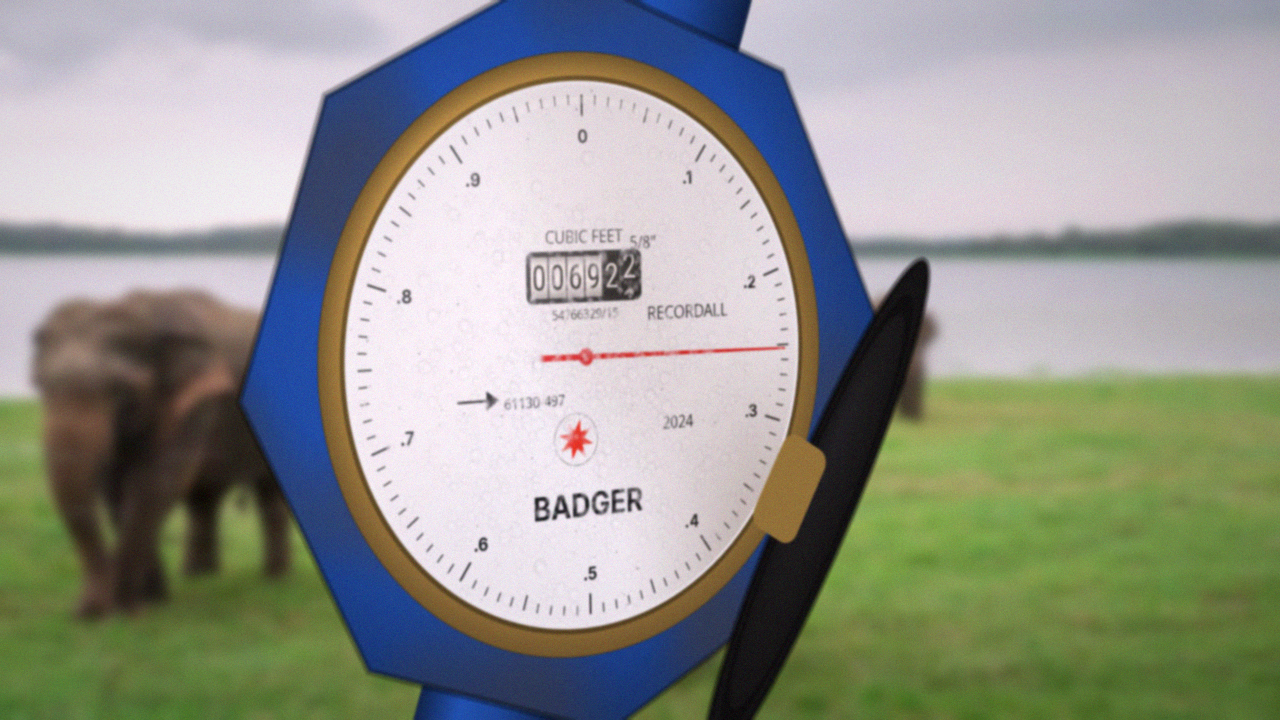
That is ft³ 6922.25
